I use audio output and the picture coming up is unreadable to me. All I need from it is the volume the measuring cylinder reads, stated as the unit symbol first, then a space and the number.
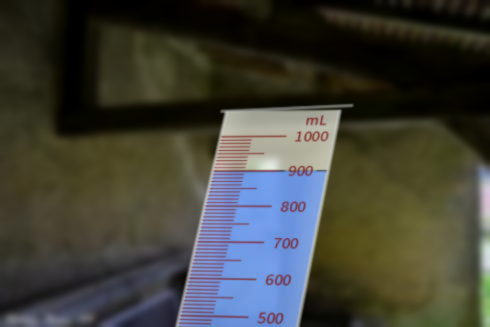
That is mL 900
